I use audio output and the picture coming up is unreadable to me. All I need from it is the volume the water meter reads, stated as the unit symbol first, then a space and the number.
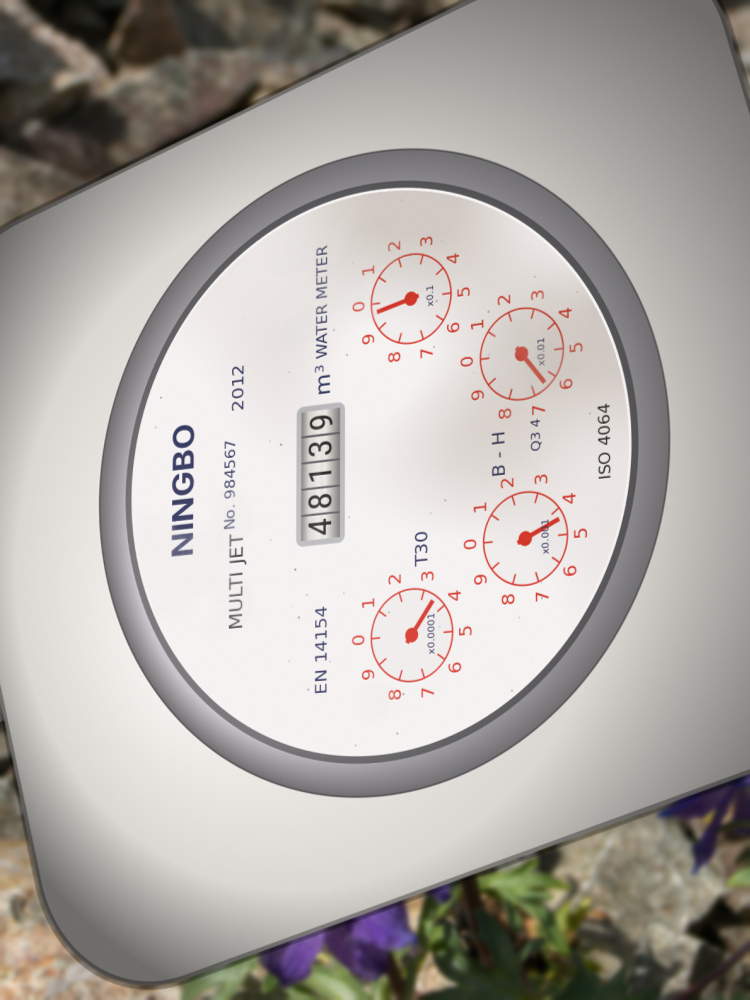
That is m³ 48138.9643
